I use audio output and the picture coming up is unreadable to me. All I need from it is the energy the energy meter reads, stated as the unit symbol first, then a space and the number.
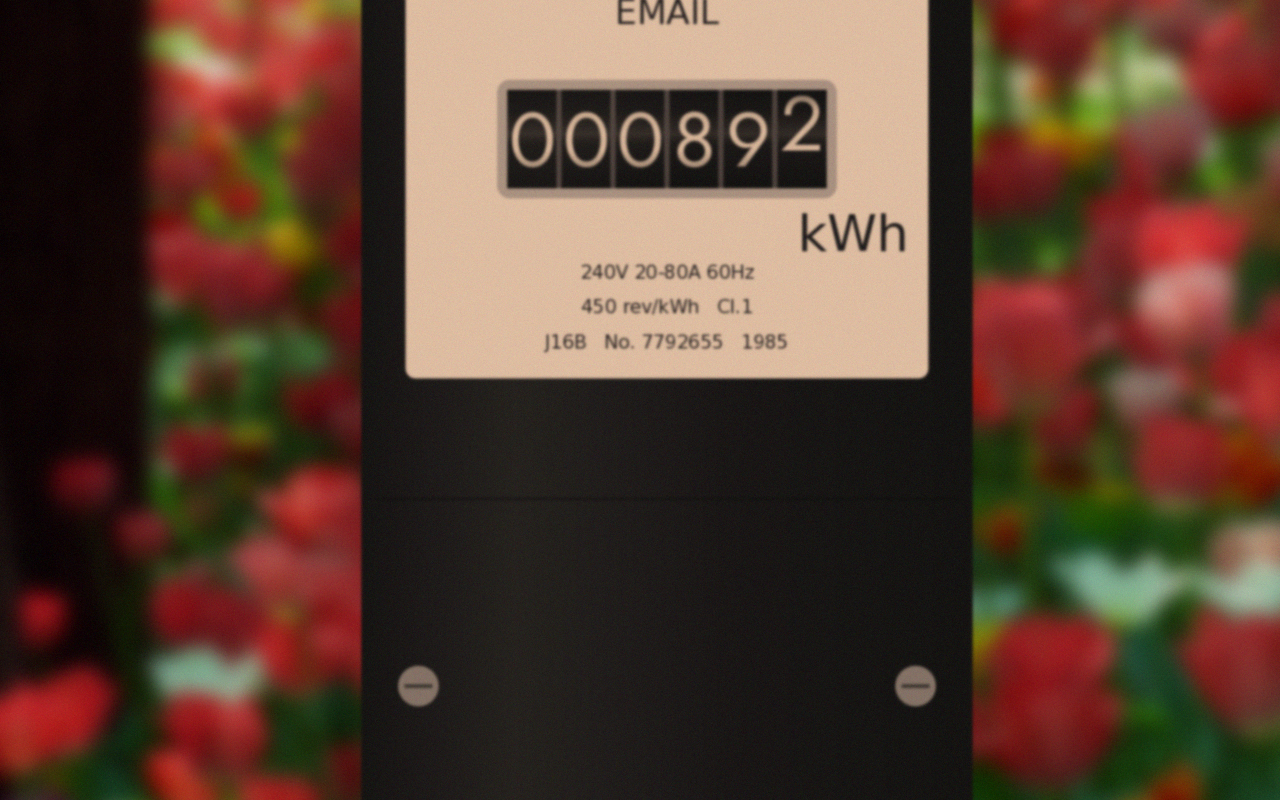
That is kWh 892
